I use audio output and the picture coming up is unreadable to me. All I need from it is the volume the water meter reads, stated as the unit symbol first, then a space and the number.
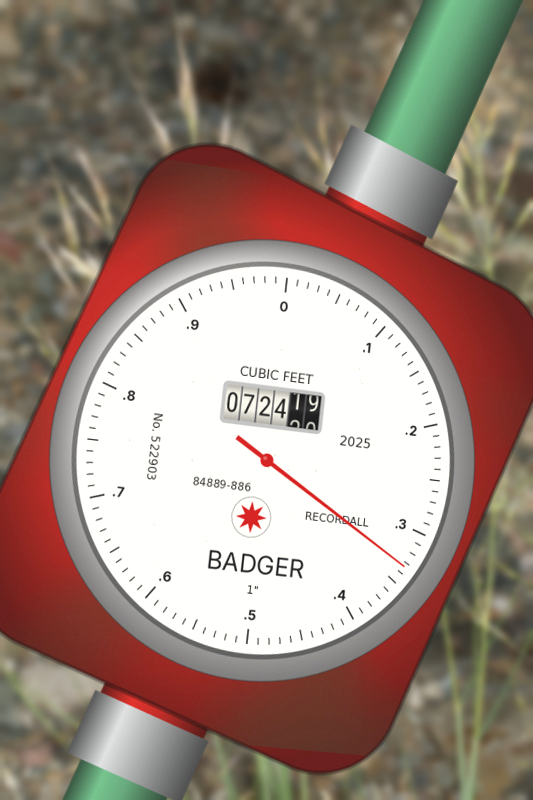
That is ft³ 72419.33
